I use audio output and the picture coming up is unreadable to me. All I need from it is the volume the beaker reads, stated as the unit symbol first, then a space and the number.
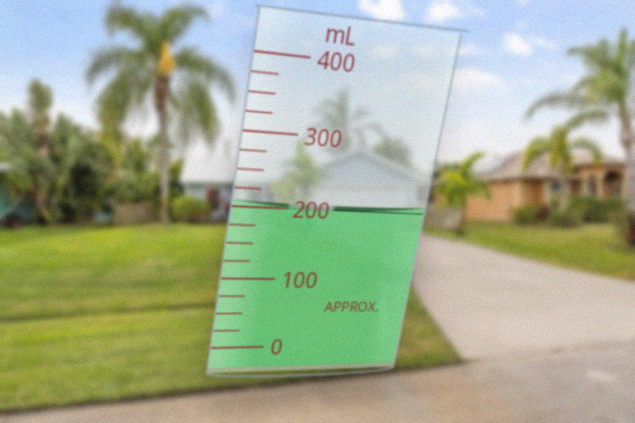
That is mL 200
